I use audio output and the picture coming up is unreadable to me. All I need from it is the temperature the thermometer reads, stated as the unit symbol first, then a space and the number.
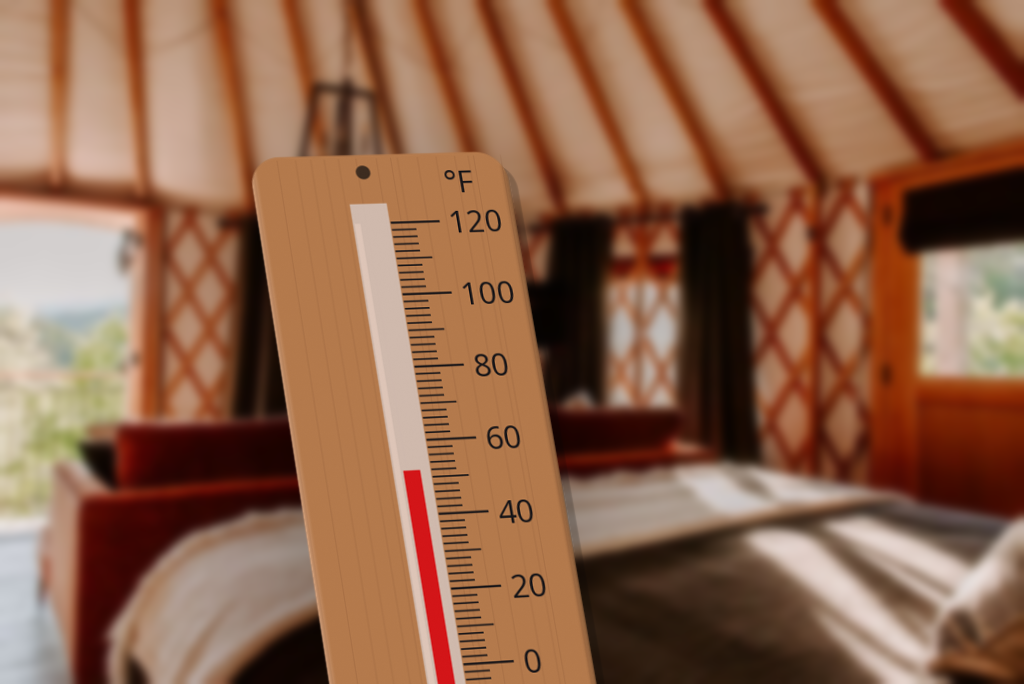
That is °F 52
